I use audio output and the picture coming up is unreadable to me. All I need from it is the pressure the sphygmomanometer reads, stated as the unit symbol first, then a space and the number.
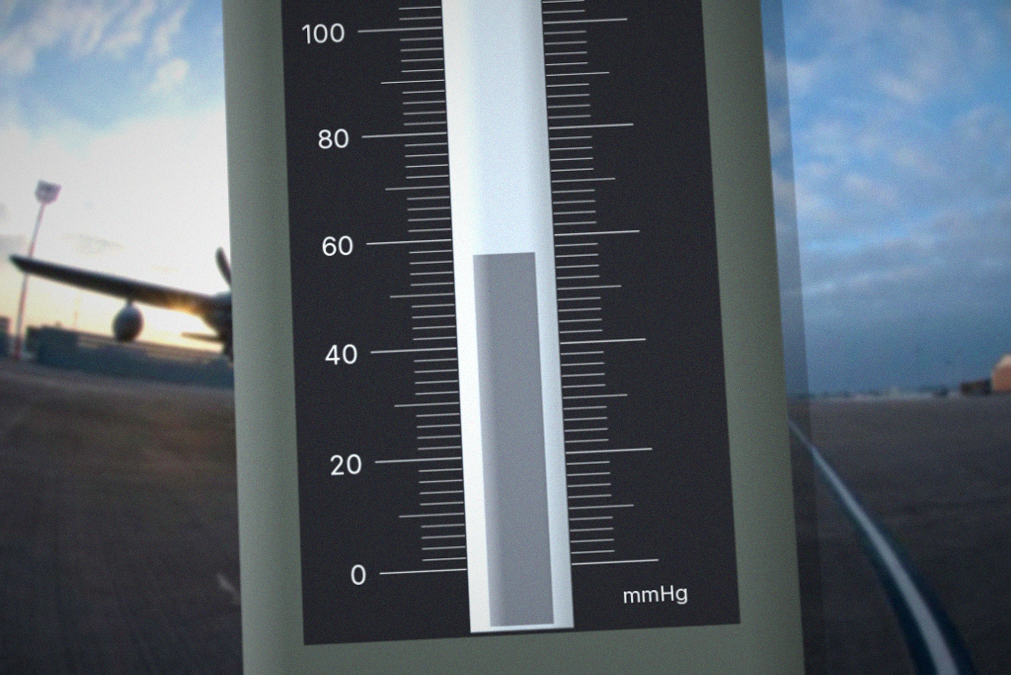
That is mmHg 57
